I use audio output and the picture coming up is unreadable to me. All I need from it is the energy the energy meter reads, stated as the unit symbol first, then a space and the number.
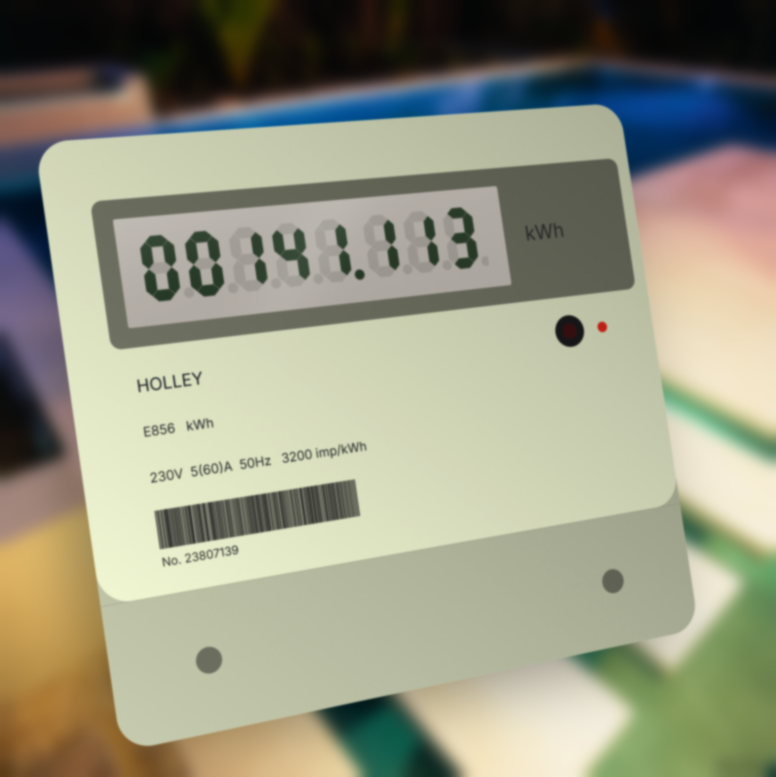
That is kWh 141.113
